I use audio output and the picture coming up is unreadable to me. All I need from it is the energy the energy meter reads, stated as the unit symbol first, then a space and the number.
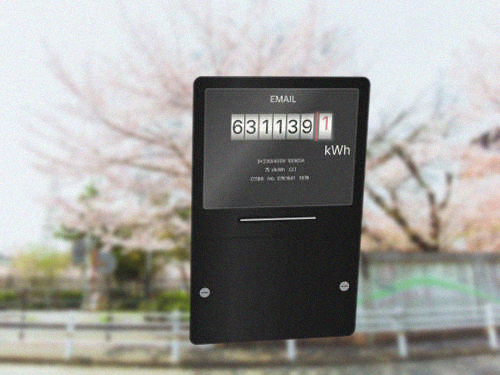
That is kWh 631139.1
